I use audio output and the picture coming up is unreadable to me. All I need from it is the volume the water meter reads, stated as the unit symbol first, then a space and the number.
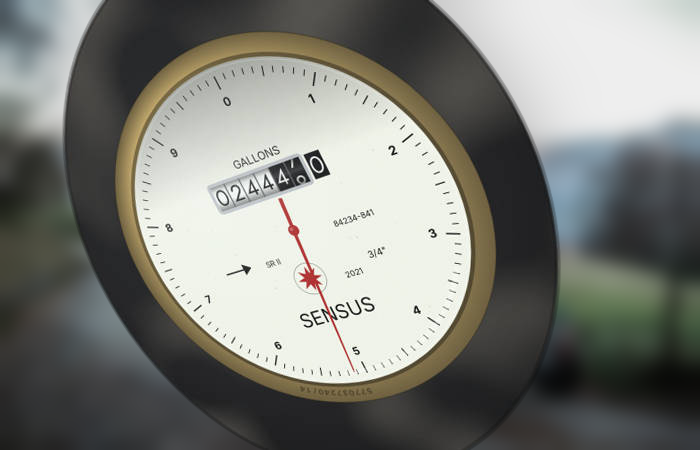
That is gal 244475.1
